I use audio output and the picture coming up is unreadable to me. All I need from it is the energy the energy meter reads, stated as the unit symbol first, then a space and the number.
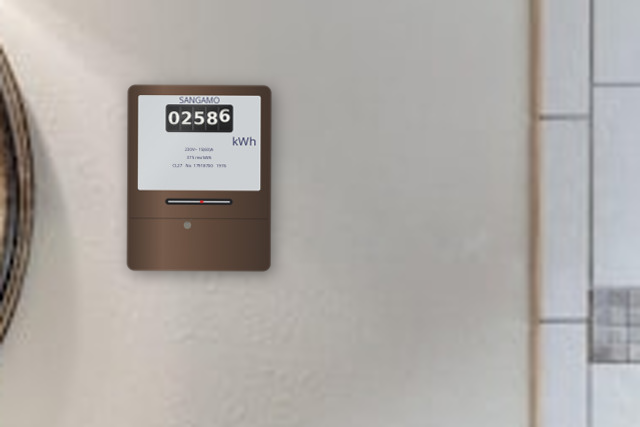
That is kWh 2586
